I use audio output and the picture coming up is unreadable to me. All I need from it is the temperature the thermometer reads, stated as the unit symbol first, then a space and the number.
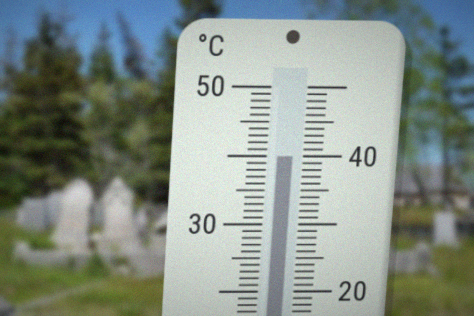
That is °C 40
